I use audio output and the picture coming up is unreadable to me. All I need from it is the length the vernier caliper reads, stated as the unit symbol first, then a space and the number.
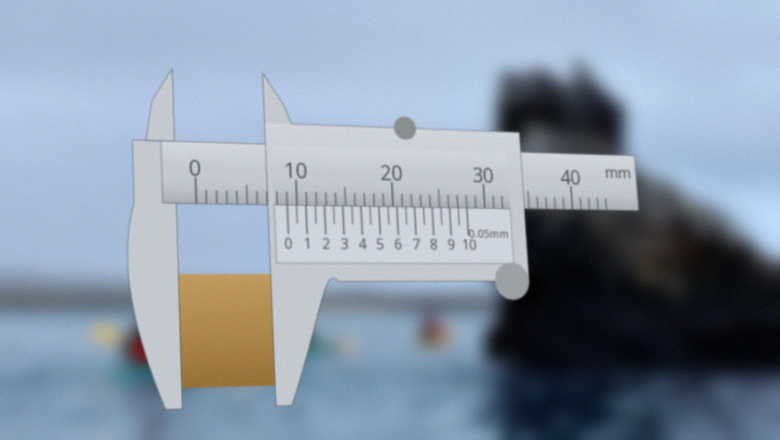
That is mm 9.0
